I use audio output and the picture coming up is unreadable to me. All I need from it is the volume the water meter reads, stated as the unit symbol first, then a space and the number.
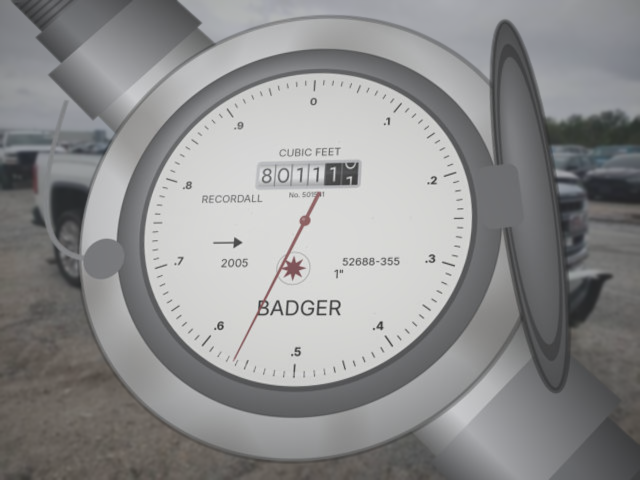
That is ft³ 801110.56
